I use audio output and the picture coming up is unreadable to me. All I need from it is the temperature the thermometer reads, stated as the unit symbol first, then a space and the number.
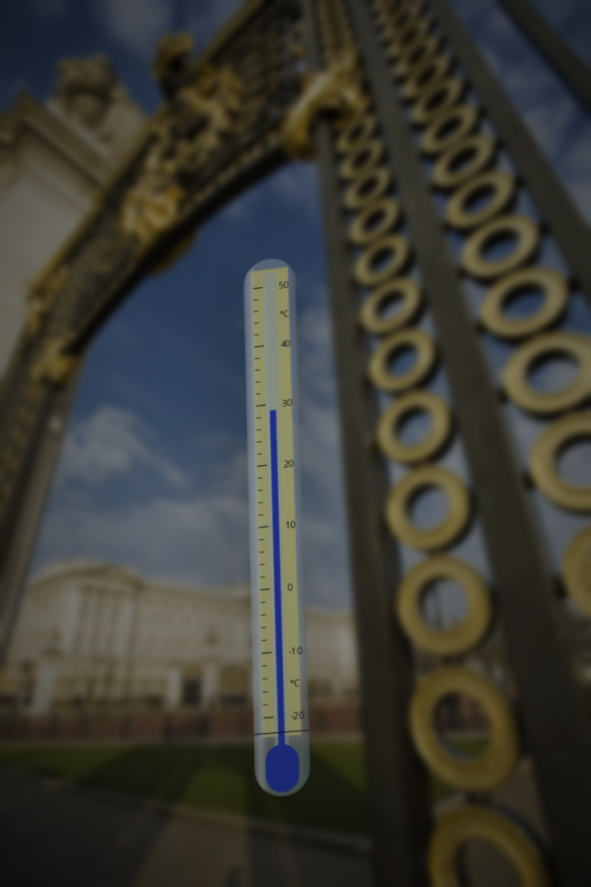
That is °C 29
